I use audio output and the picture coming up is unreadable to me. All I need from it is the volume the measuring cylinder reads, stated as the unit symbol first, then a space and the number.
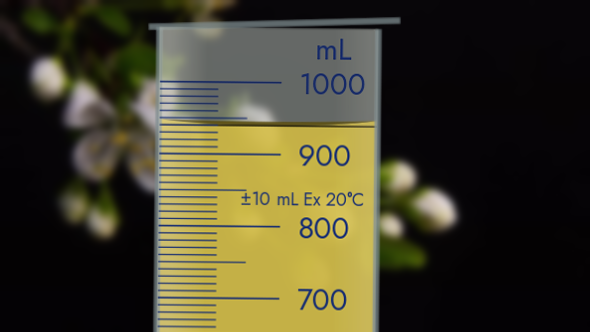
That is mL 940
